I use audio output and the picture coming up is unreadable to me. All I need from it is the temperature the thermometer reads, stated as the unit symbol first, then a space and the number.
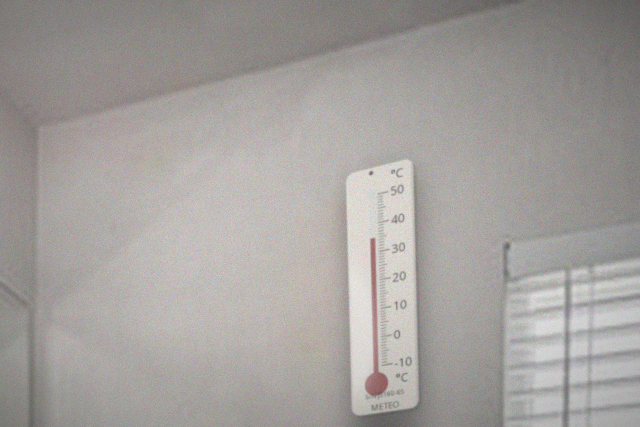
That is °C 35
